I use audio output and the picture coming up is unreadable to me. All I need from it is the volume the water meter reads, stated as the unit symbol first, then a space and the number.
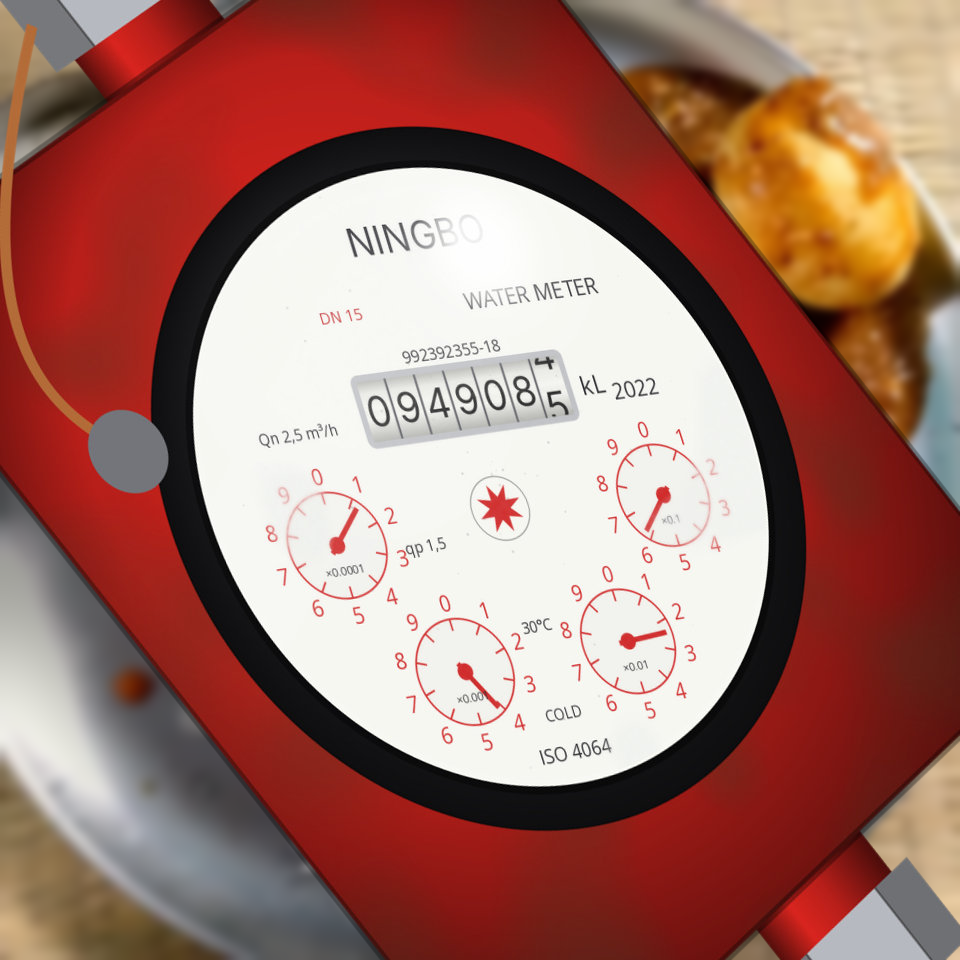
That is kL 949084.6241
